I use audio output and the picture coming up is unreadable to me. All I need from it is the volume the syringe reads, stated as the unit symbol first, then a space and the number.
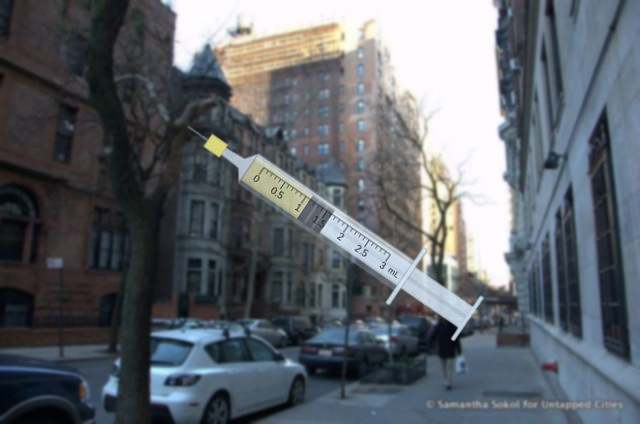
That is mL 1.1
